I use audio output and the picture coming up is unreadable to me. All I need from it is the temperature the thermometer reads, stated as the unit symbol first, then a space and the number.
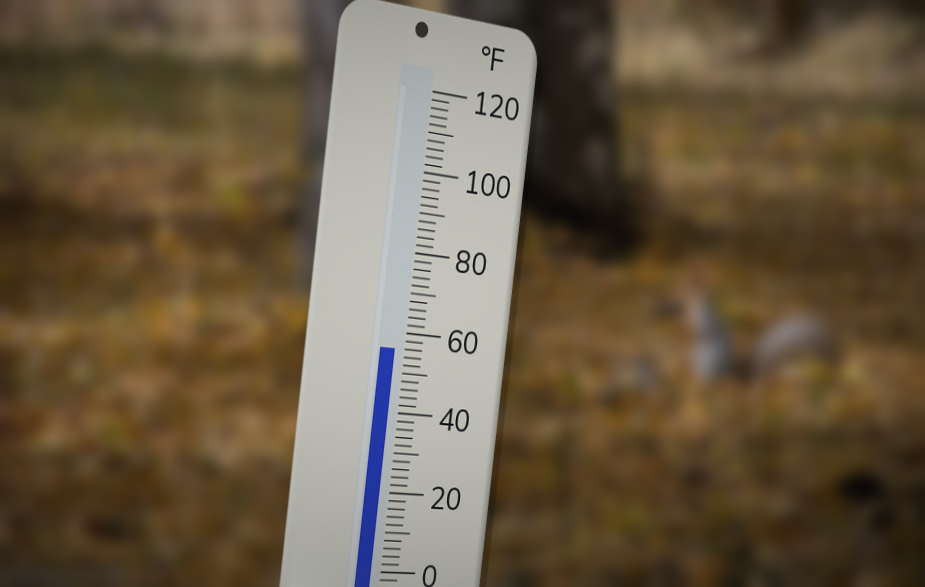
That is °F 56
